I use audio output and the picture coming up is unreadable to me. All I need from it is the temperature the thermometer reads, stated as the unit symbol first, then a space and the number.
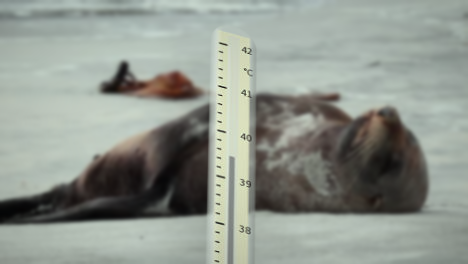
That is °C 39.5
